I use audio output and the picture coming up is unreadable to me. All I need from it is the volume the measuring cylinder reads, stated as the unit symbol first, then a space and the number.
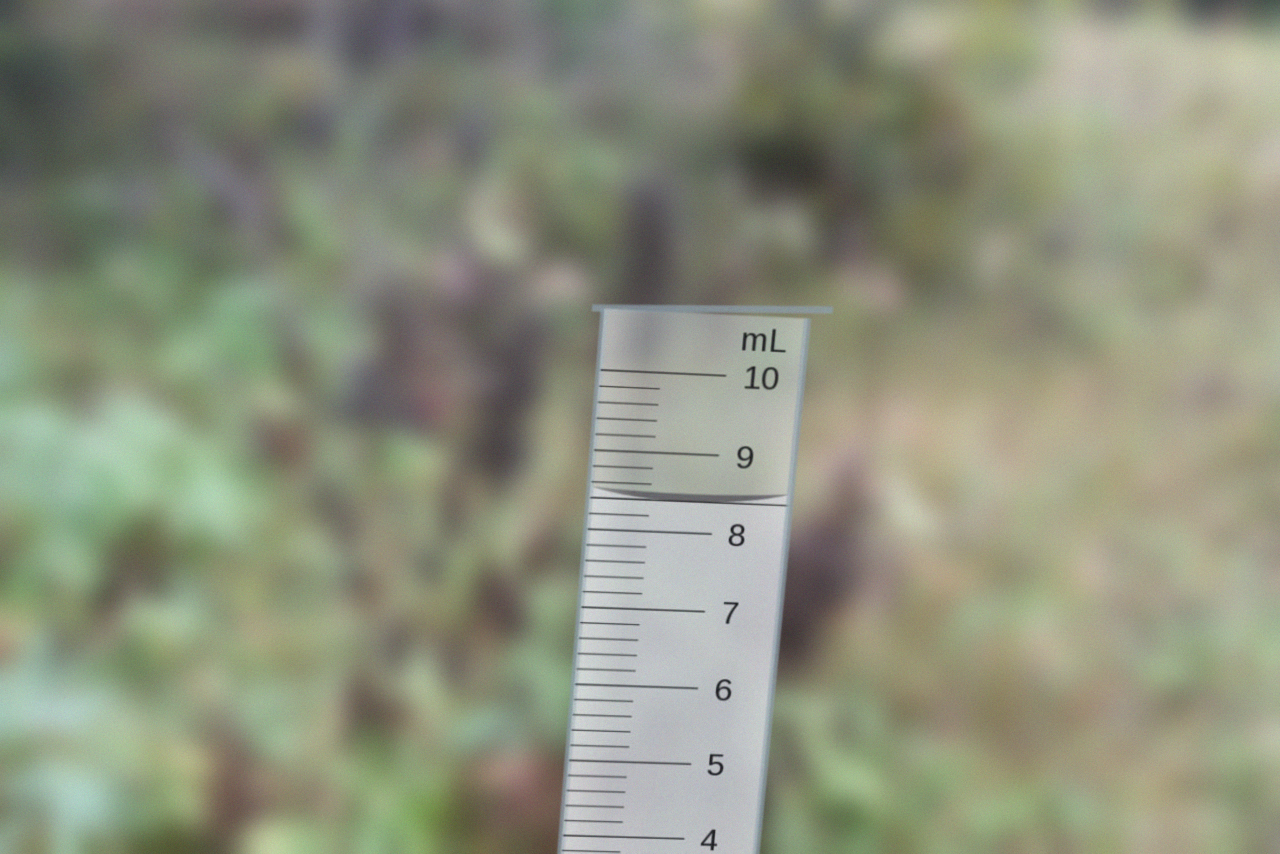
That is mL 8.4
